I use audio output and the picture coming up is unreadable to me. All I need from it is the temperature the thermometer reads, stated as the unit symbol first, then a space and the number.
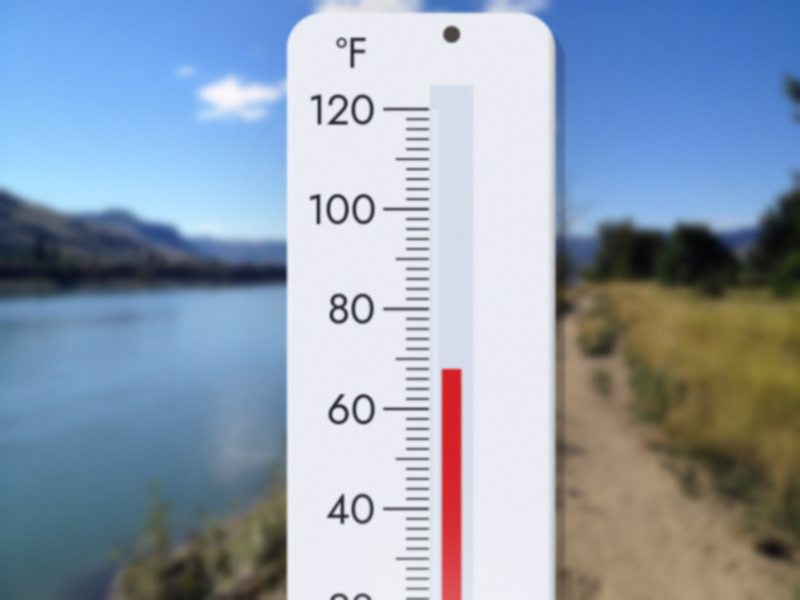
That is °F 68
